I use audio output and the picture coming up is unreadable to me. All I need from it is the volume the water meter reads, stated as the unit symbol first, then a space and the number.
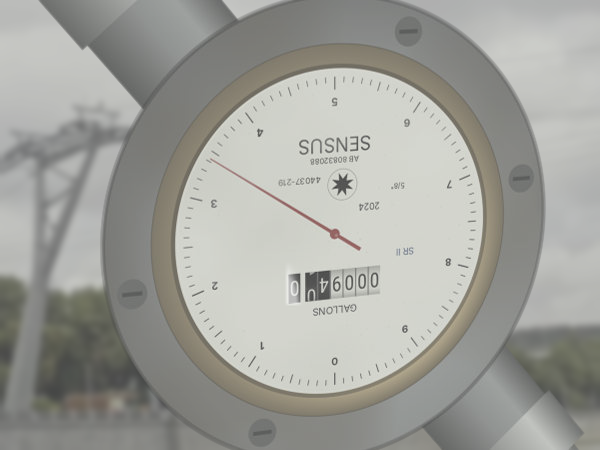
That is gal 9403.4
